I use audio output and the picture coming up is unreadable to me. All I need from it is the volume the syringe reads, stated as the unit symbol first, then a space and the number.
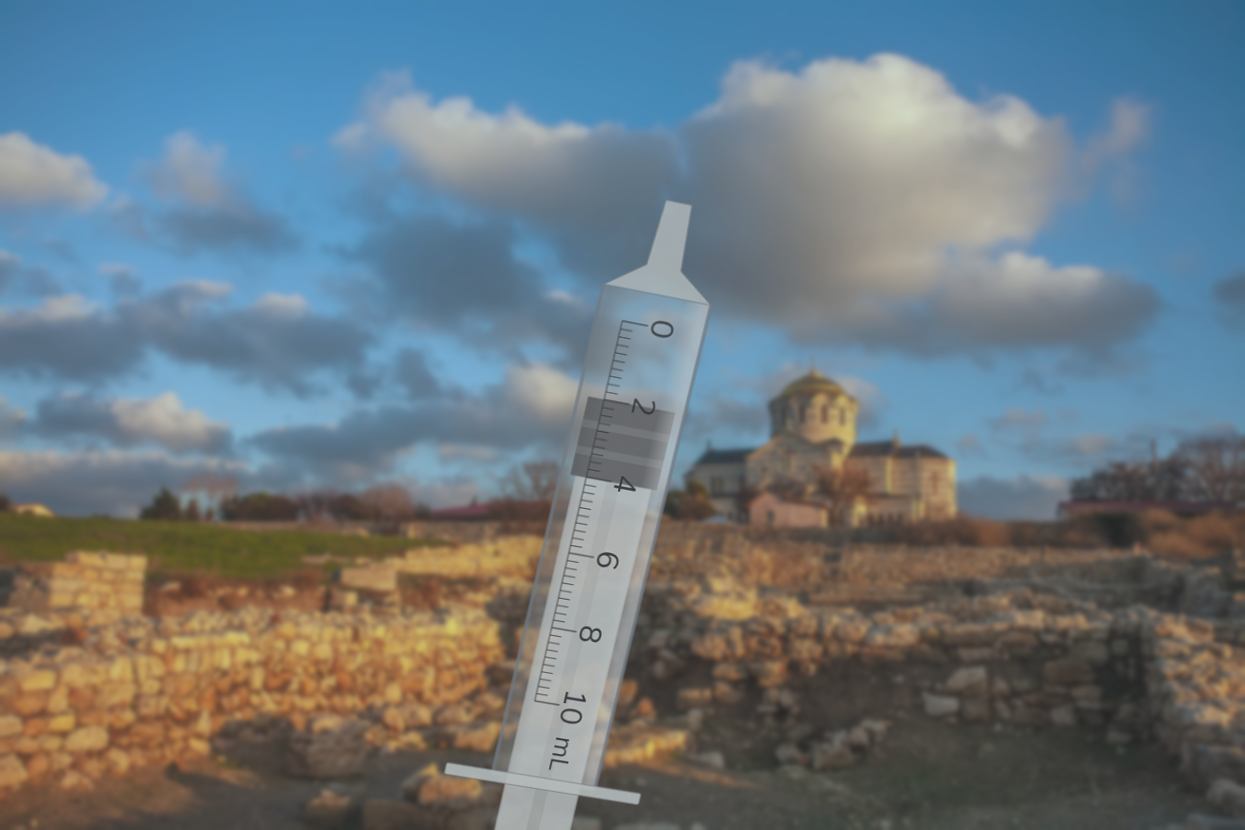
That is mL 2
